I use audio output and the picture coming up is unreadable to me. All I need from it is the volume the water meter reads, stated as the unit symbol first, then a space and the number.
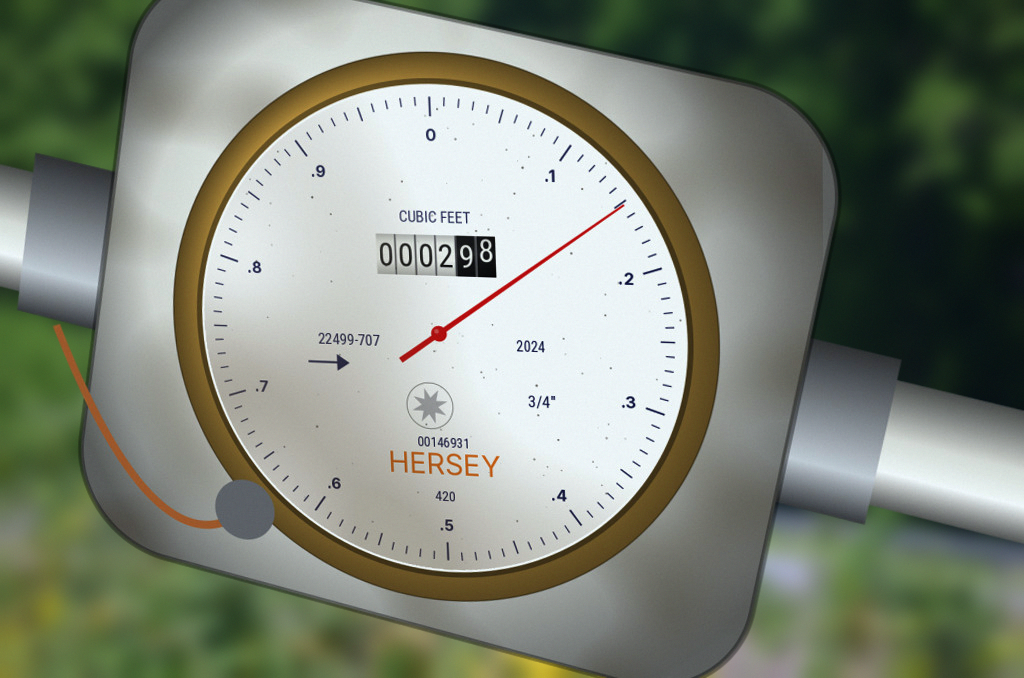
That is ft³ 298.15
